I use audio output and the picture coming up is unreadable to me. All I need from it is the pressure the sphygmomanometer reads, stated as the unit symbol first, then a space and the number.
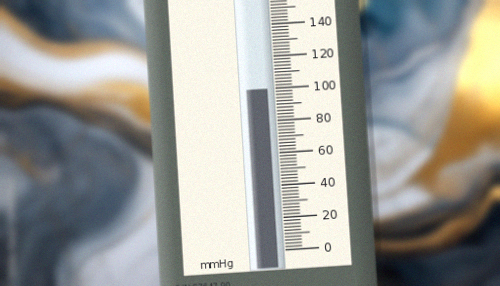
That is mmHg 100
